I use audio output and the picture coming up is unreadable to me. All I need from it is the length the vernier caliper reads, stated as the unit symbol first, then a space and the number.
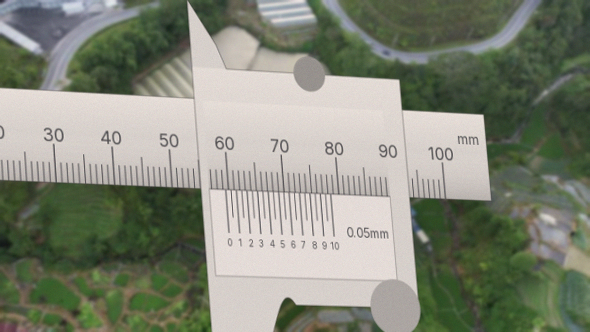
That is mm 59.5
